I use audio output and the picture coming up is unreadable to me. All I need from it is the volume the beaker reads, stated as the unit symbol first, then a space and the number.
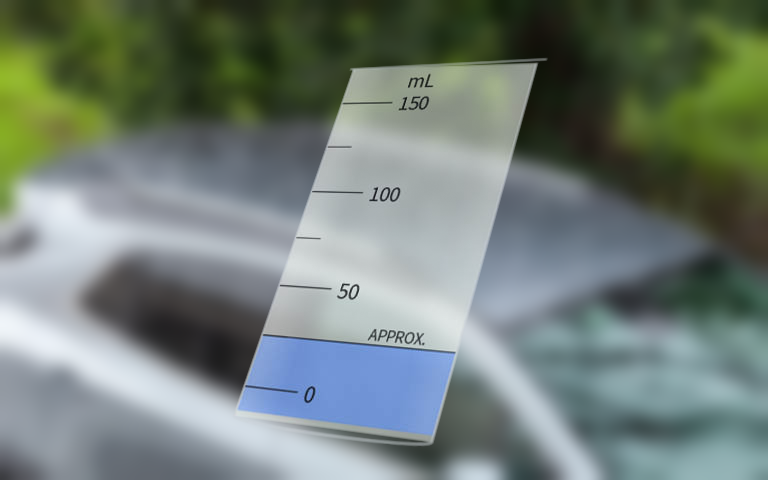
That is mL 25
